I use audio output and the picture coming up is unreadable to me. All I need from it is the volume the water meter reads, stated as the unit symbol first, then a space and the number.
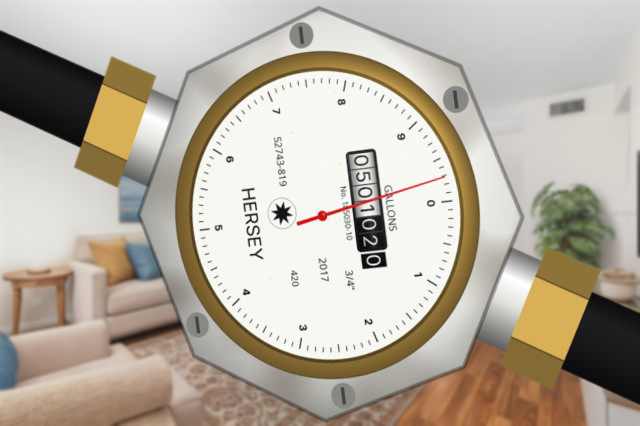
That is gal 501019.7
